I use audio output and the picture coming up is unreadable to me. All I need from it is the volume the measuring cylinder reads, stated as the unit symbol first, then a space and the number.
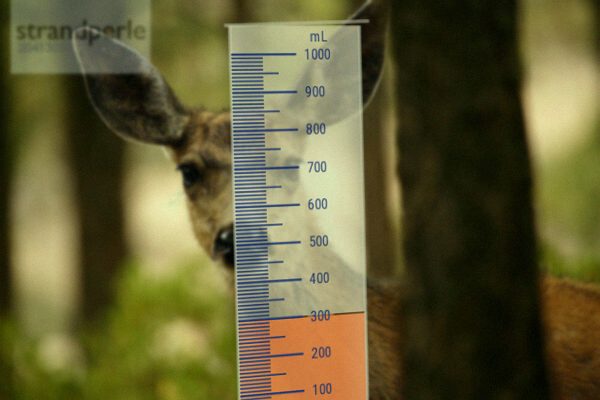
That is mL 300
